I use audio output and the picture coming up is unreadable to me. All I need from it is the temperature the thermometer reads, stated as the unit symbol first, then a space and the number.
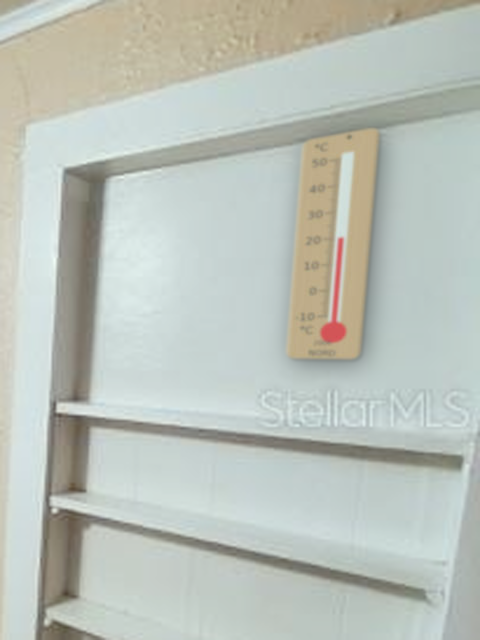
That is °C 20
